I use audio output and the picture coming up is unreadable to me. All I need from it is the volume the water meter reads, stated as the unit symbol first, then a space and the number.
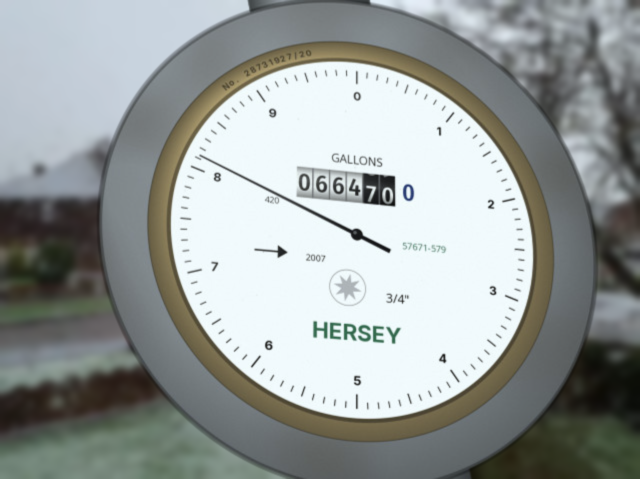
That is gal 664698.1
